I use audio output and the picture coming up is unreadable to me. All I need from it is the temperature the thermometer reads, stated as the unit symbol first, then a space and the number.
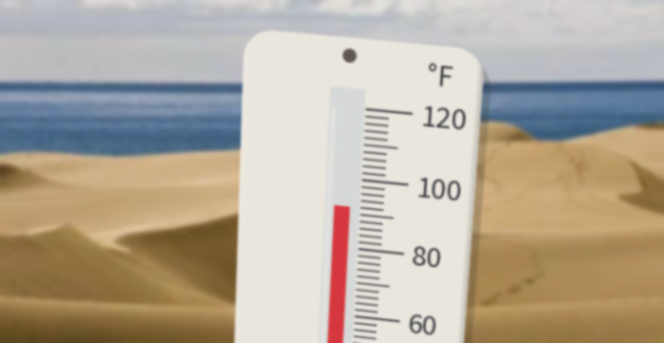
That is °F 92
